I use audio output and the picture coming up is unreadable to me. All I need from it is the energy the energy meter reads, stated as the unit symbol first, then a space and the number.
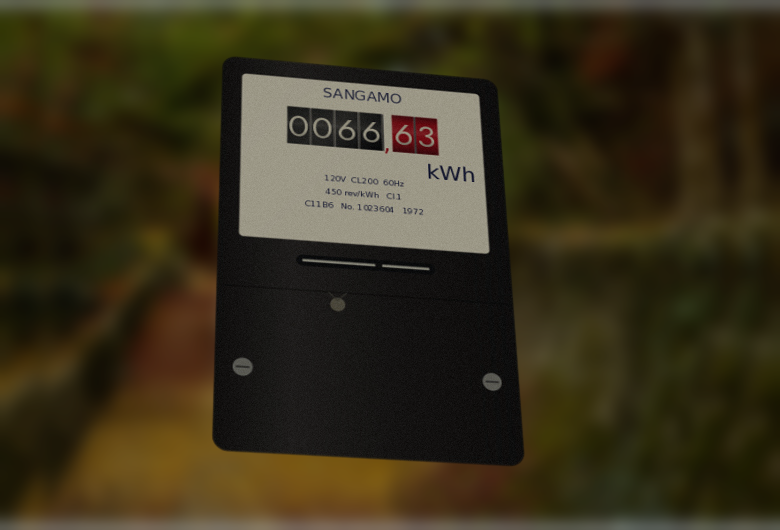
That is kWh 66.63
